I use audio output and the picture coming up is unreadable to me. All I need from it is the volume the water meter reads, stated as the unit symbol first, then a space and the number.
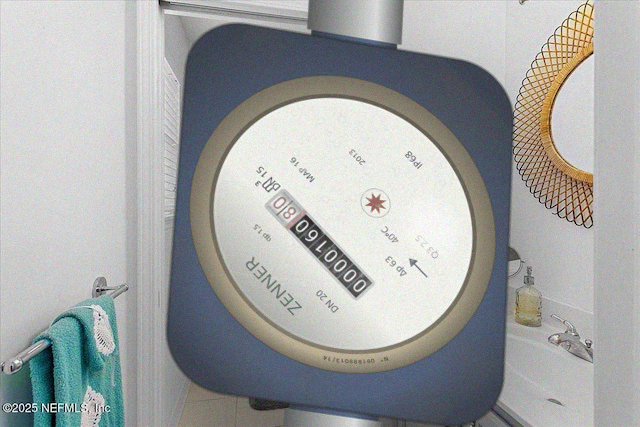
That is m³ 160.80
